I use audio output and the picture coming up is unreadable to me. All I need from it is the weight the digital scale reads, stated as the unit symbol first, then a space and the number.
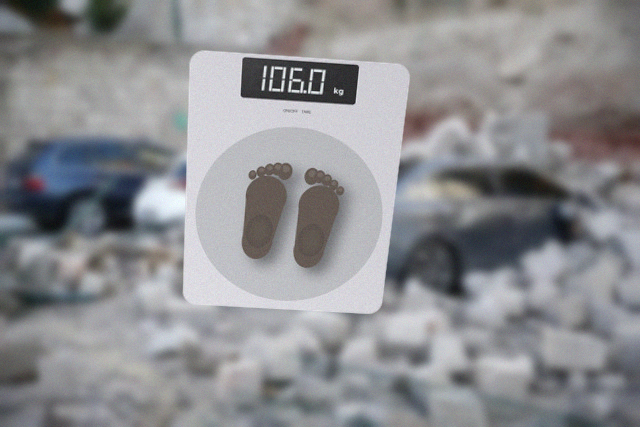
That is kg 106.0
